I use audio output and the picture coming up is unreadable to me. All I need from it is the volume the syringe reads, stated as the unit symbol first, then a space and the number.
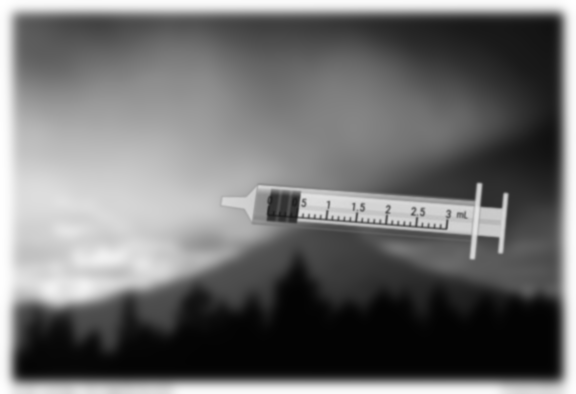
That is mL 0
